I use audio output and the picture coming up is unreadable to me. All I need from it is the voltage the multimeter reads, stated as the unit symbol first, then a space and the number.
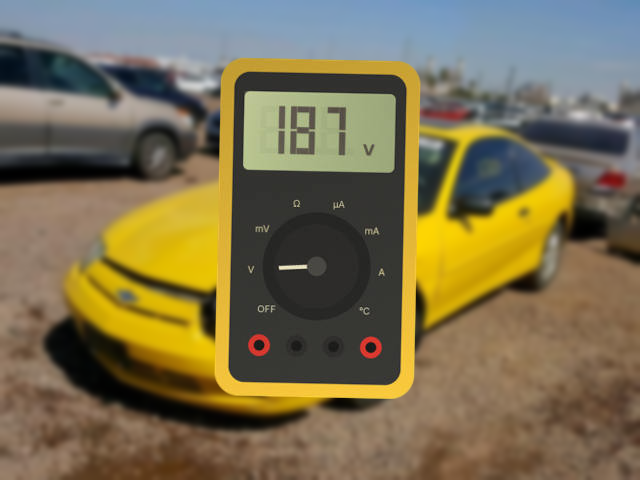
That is V 187
